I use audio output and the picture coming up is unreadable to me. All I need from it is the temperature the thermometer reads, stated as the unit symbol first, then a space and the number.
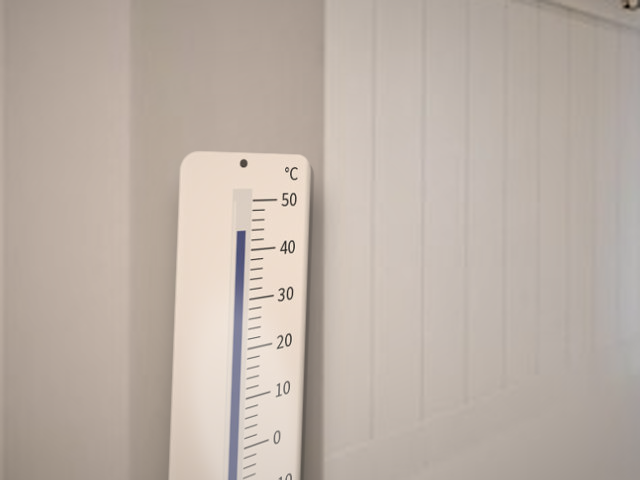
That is °C 44
